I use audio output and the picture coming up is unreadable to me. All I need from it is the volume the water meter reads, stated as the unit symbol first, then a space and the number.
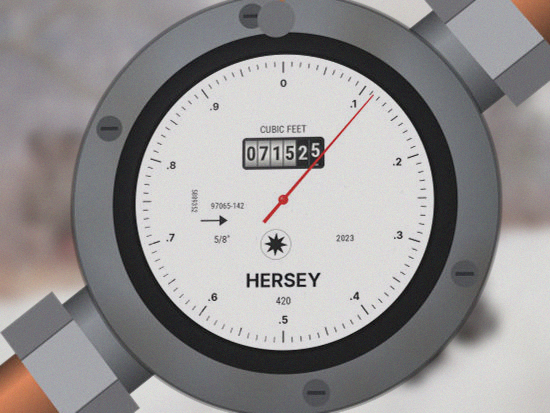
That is ft³ 71525.11
